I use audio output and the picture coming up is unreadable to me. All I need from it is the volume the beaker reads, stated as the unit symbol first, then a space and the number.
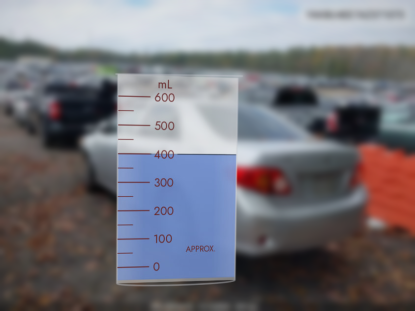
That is mL 400
